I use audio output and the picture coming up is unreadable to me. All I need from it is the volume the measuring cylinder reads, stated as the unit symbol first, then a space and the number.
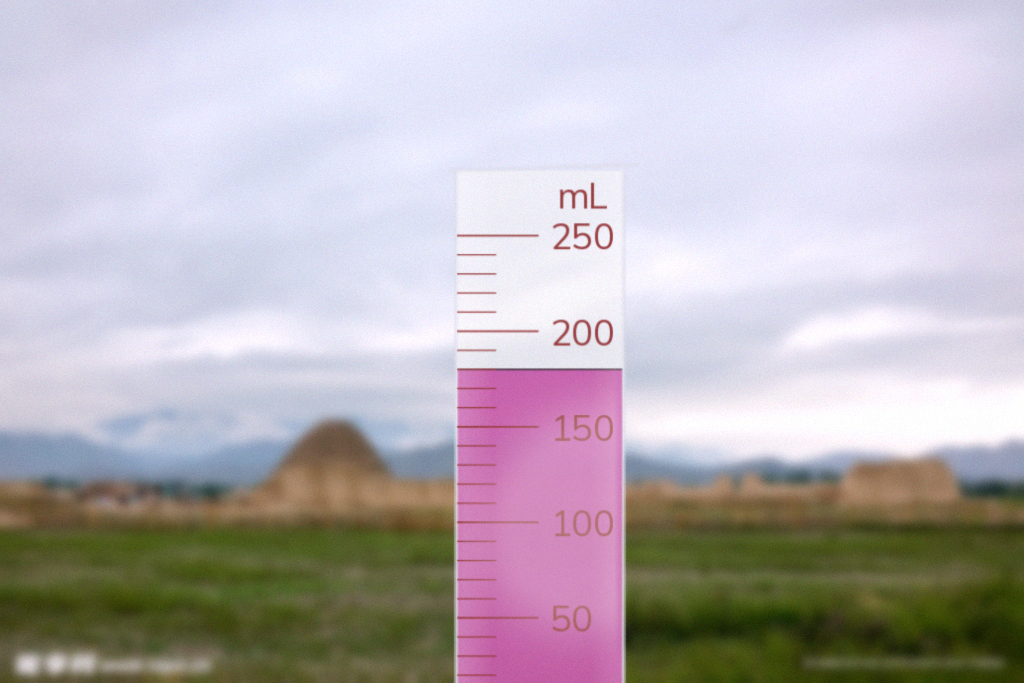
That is mL 180
